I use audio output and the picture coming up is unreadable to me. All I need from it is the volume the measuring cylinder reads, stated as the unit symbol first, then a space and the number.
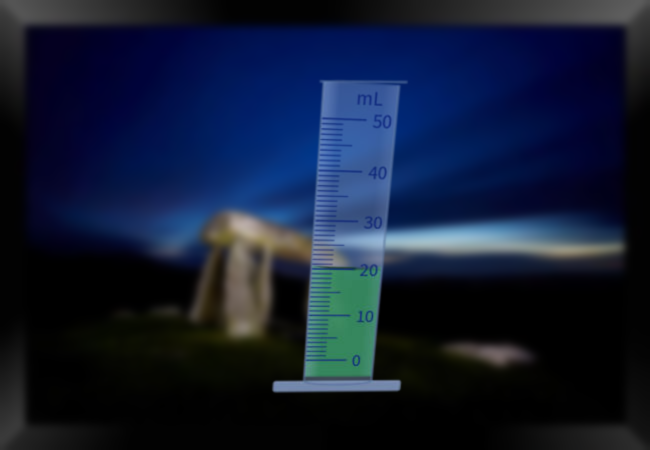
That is mL 20
